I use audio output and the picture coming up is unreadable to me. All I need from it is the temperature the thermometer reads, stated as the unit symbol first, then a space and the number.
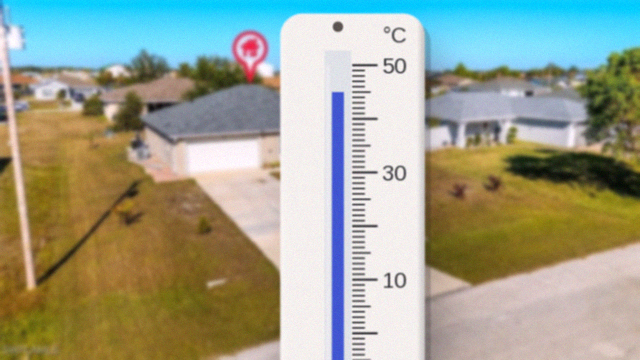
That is °C 45
